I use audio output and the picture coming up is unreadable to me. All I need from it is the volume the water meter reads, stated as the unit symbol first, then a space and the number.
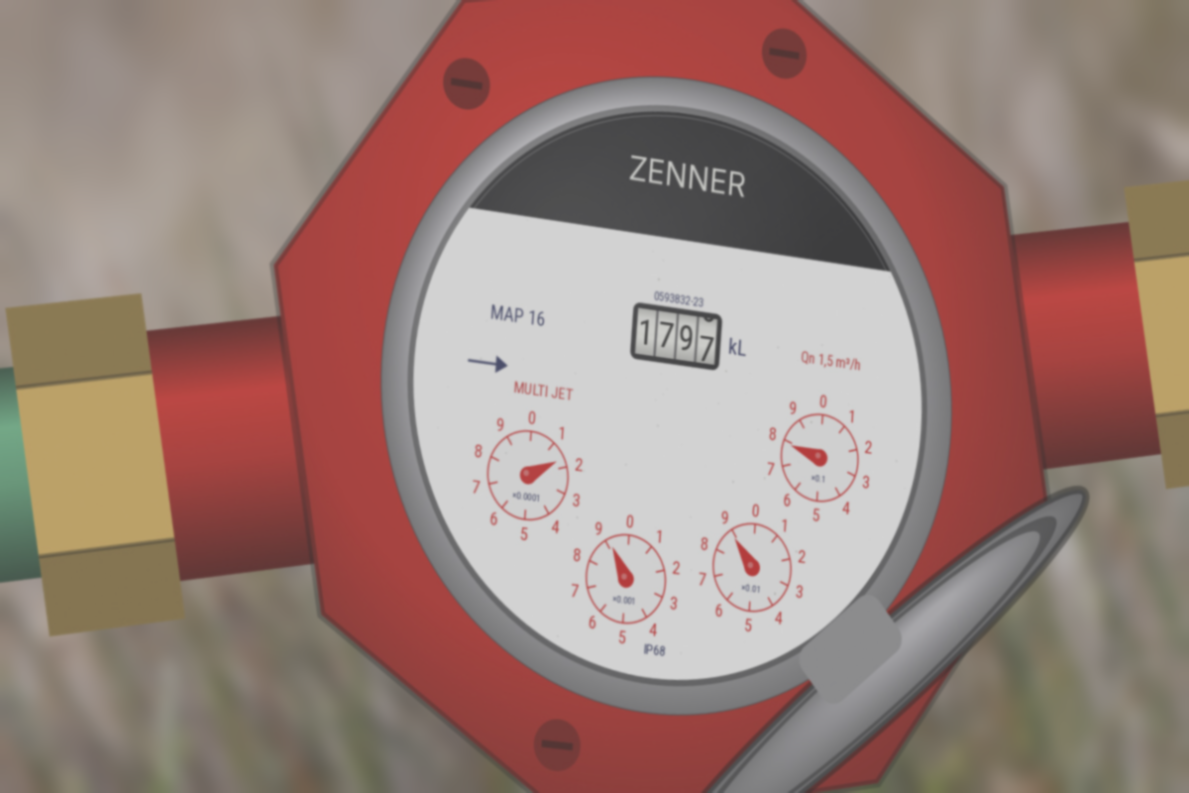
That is kL 1796.7891
